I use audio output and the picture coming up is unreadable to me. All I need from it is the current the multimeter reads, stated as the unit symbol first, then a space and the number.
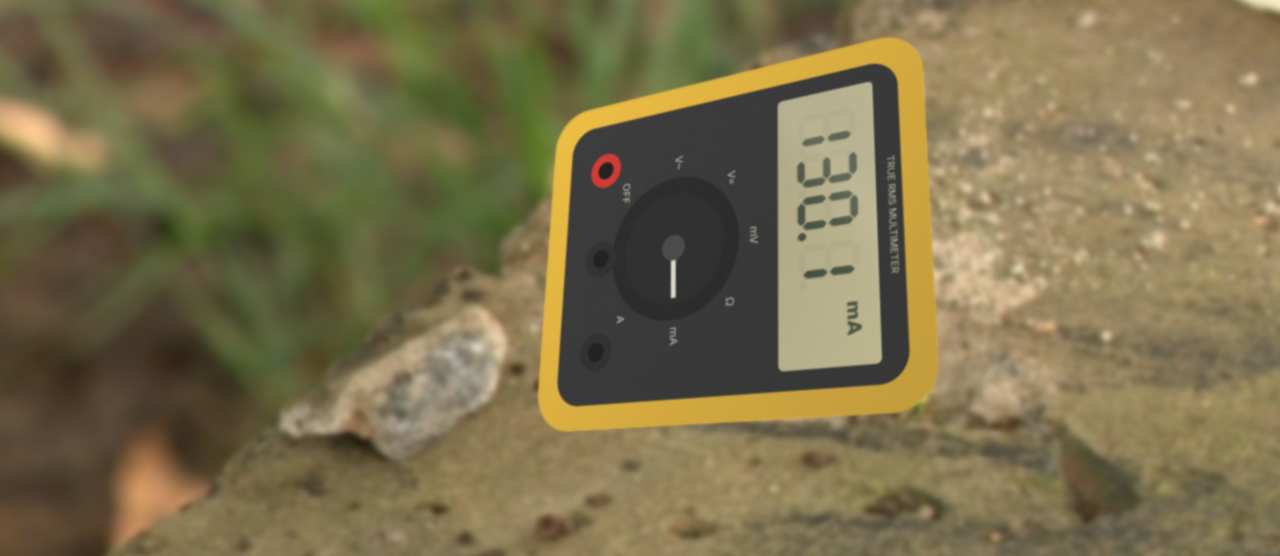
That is mA 130.1
